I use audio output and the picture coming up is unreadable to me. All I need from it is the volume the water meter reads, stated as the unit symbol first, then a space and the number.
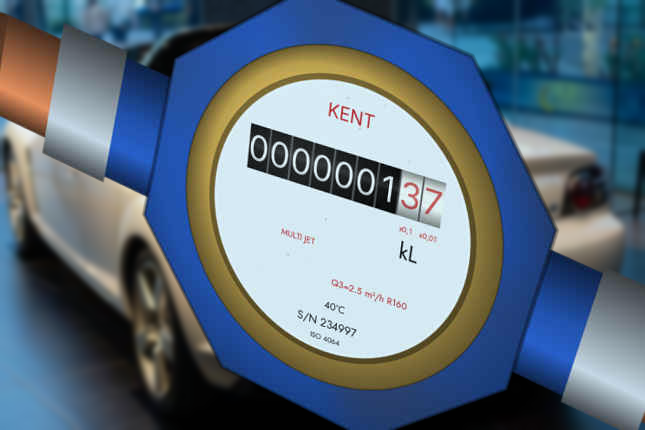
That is kL 1.37
